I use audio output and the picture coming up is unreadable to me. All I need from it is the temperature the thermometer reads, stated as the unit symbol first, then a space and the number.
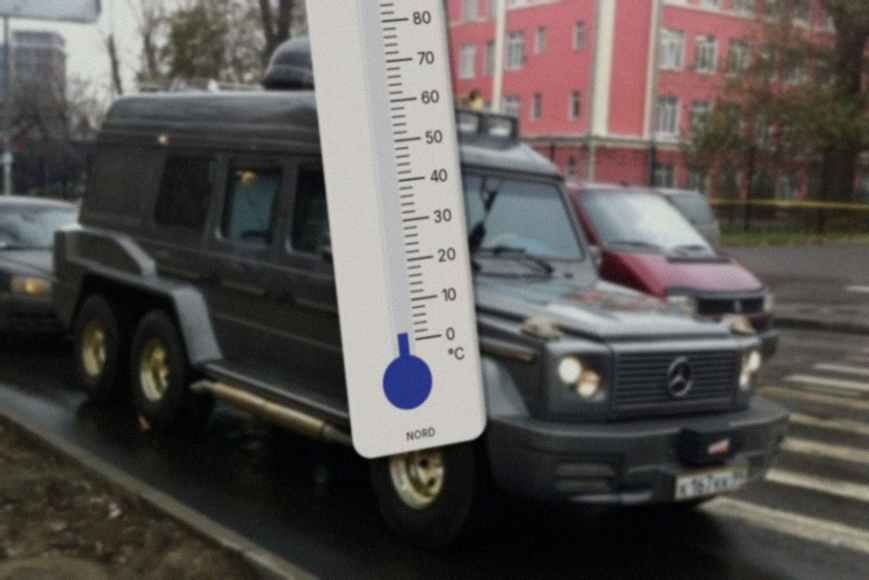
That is °C 2
